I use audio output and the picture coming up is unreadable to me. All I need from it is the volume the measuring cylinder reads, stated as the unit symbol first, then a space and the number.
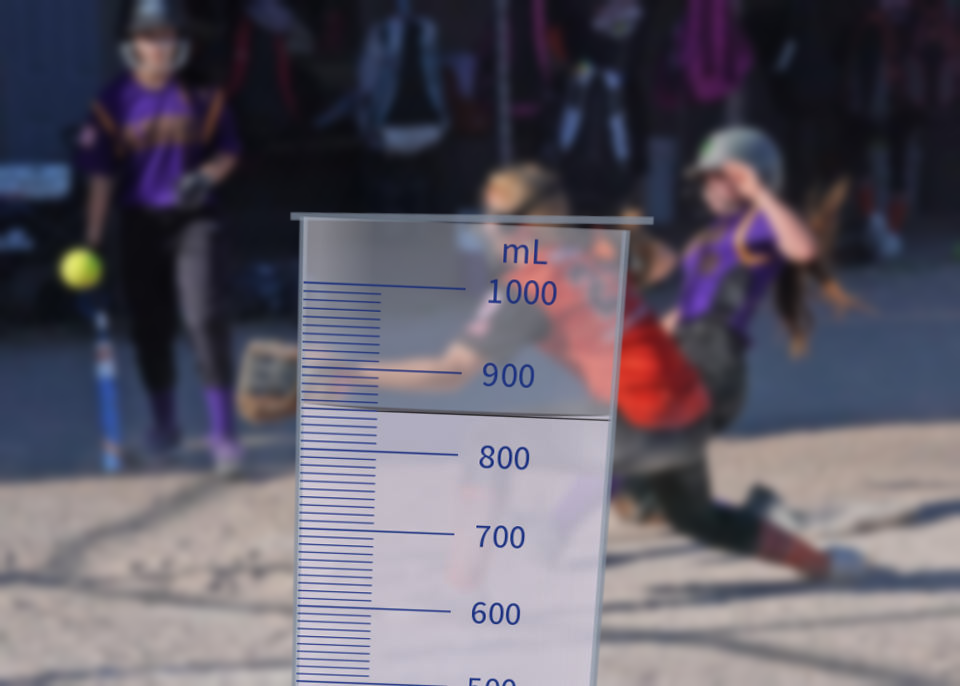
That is mL 850
